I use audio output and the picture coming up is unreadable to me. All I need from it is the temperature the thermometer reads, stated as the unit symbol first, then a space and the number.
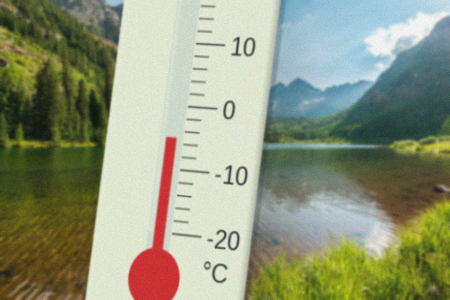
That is °C -5
